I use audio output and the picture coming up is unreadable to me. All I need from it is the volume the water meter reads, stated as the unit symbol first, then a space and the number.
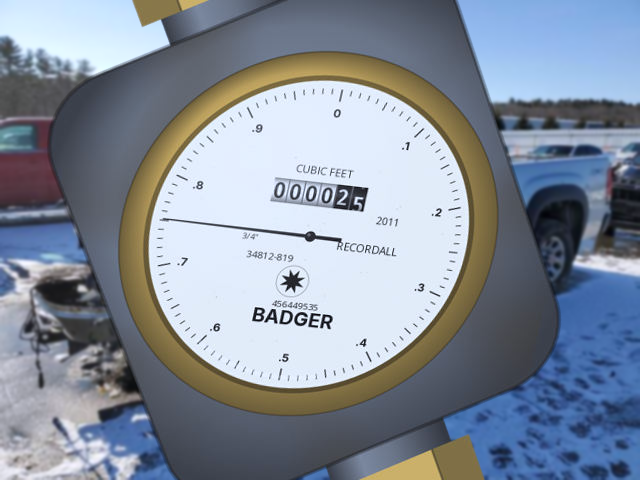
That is ft³ 24.75
